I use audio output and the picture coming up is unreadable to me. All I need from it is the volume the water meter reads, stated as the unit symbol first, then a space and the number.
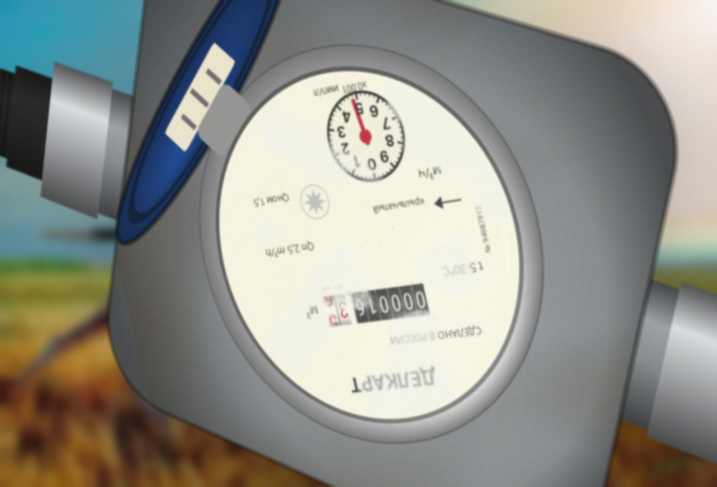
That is m³ 16.354
